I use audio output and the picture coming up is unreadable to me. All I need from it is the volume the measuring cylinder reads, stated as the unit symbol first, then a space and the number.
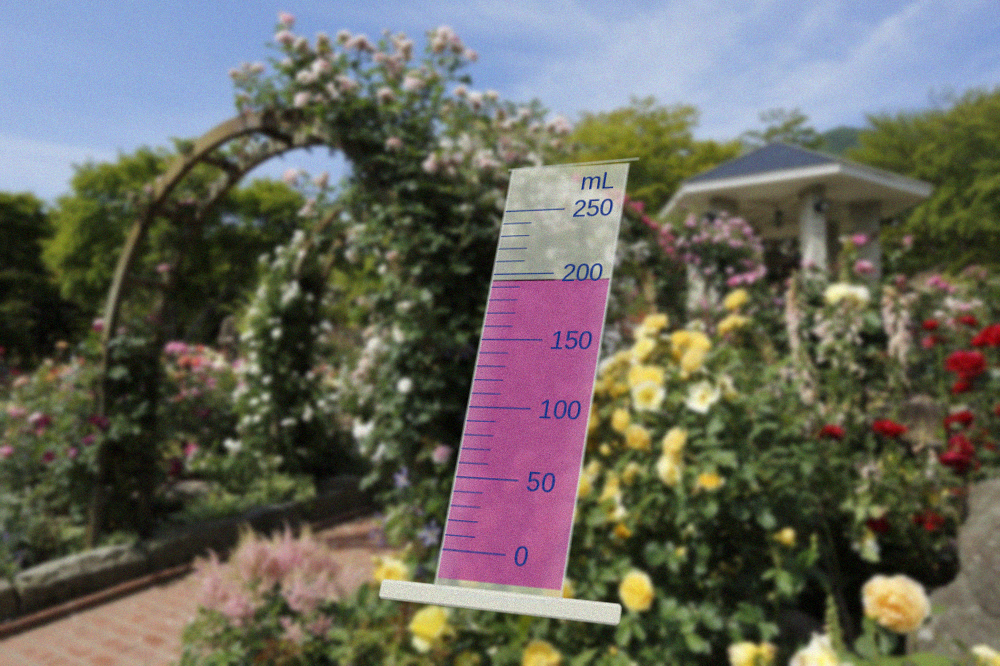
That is mL 195
